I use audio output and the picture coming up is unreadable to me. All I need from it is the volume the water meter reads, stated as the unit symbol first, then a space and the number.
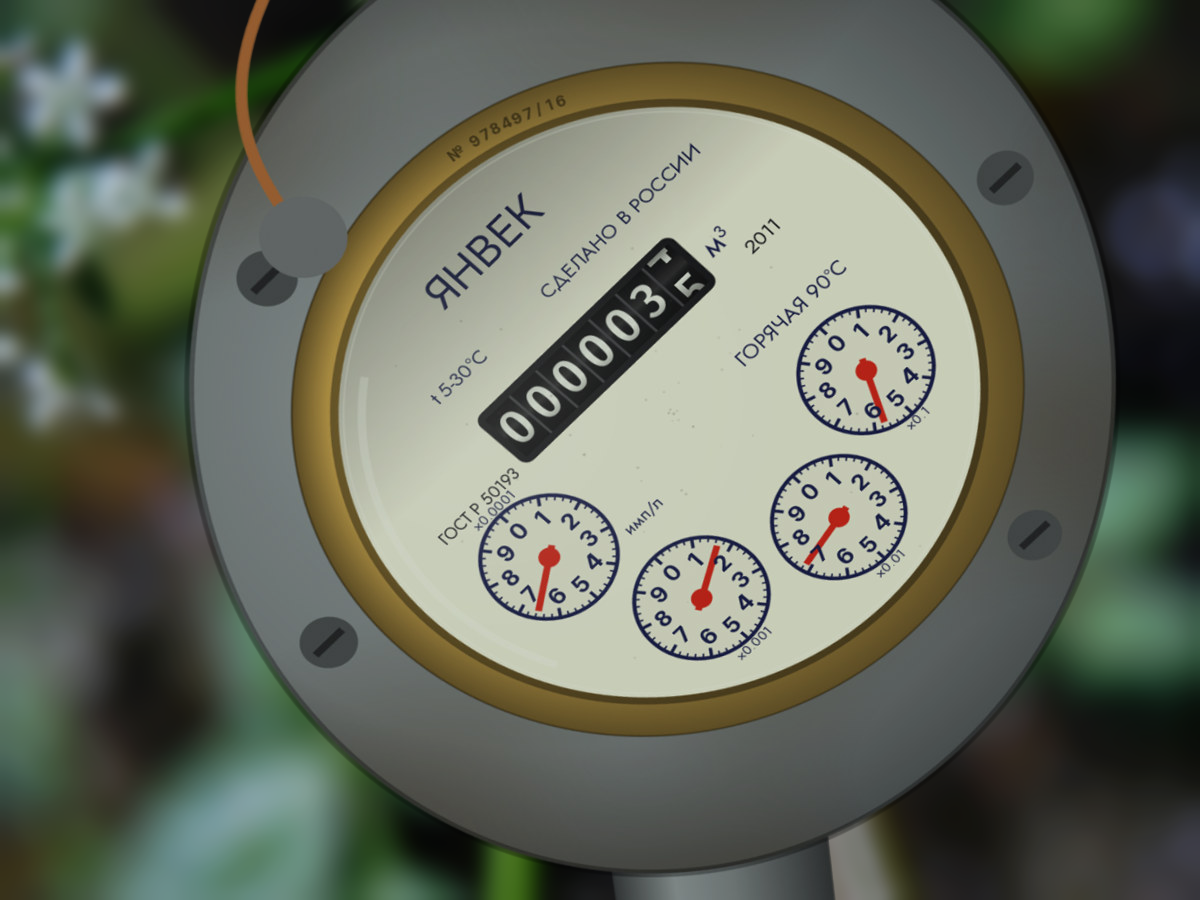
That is m³ 34.5716
